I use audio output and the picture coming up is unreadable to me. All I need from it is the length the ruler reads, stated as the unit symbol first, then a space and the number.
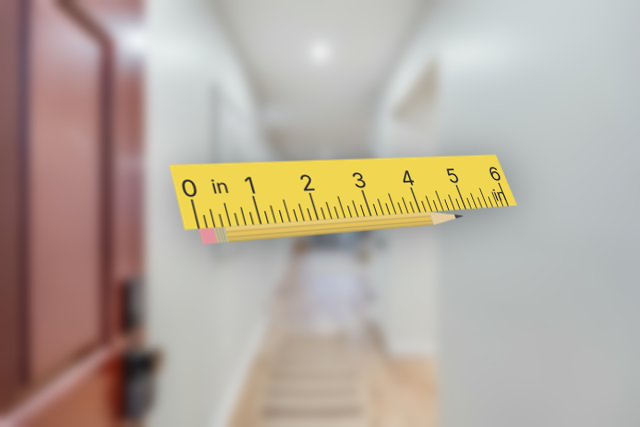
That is in 4.875
